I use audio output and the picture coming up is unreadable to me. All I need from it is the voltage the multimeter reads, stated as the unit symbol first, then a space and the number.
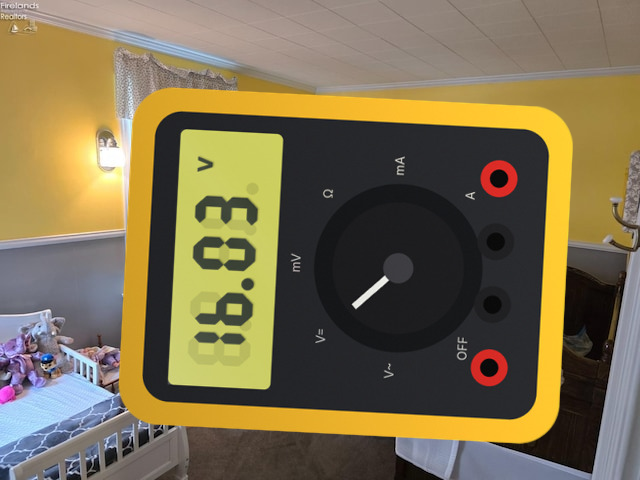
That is V 16.03
